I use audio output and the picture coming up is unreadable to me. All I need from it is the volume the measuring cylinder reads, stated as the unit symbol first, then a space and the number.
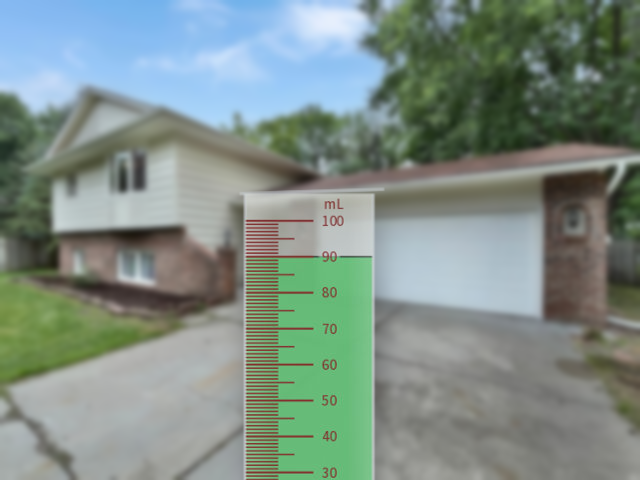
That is mL 90
